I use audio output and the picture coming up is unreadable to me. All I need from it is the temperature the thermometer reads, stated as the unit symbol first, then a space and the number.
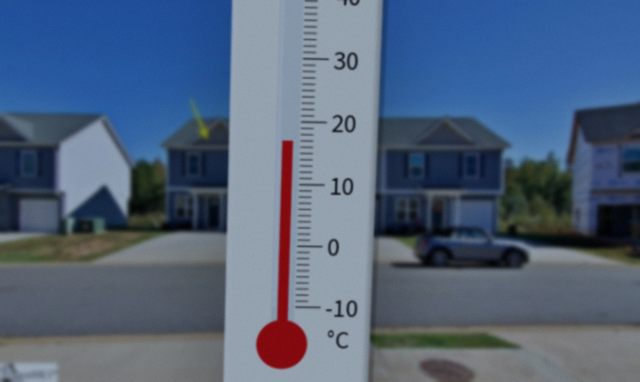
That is °C 17
